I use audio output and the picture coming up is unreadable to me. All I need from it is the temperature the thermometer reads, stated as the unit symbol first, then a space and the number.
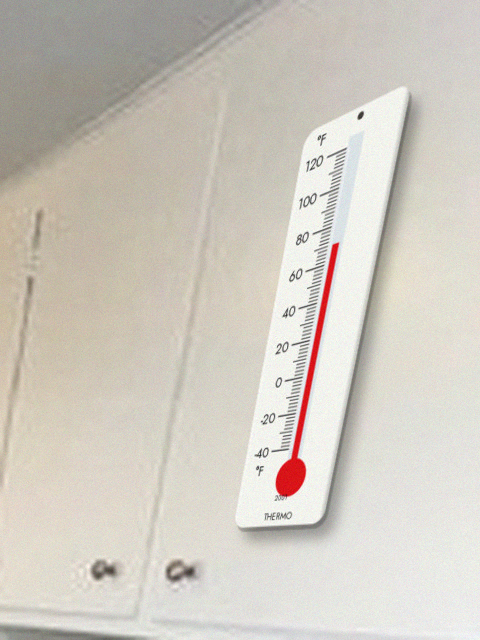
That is °F 70
